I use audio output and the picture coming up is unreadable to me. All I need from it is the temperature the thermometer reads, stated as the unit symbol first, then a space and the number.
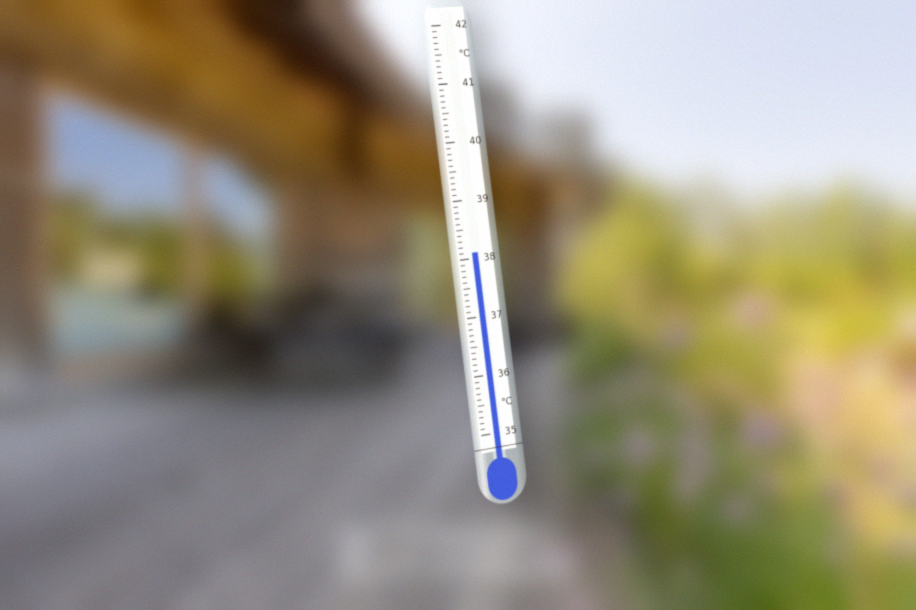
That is °C 38.1
